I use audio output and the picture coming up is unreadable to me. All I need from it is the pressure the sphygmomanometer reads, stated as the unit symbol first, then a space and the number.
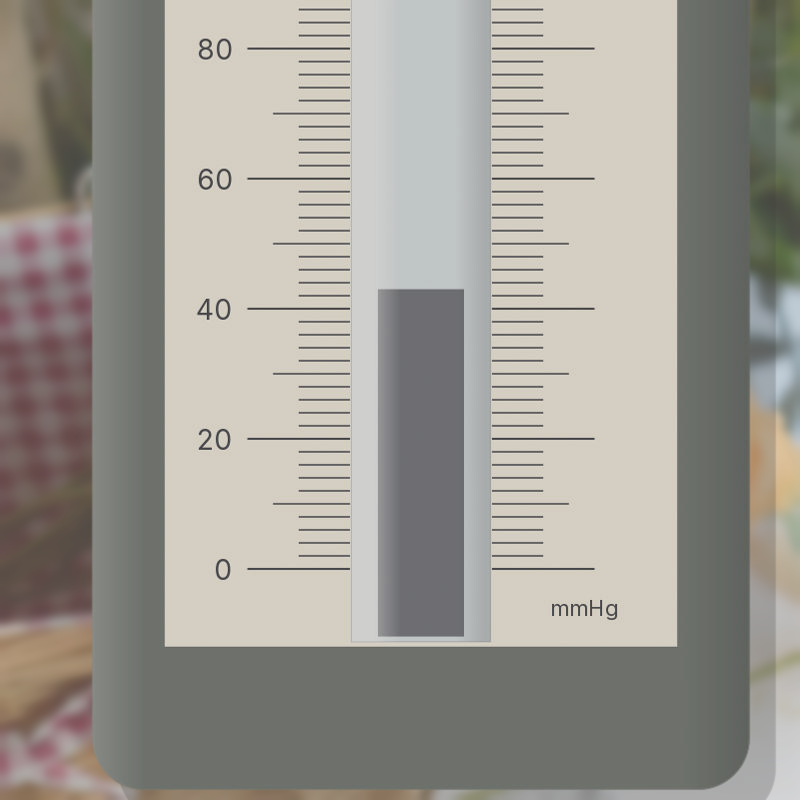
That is mmHg 43
